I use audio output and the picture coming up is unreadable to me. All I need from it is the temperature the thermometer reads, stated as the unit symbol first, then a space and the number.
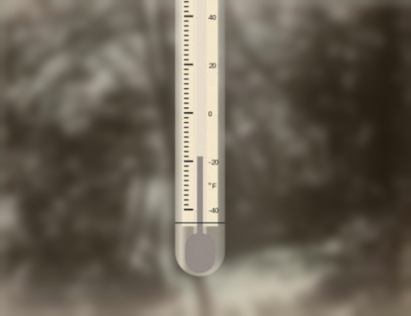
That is °F -18
